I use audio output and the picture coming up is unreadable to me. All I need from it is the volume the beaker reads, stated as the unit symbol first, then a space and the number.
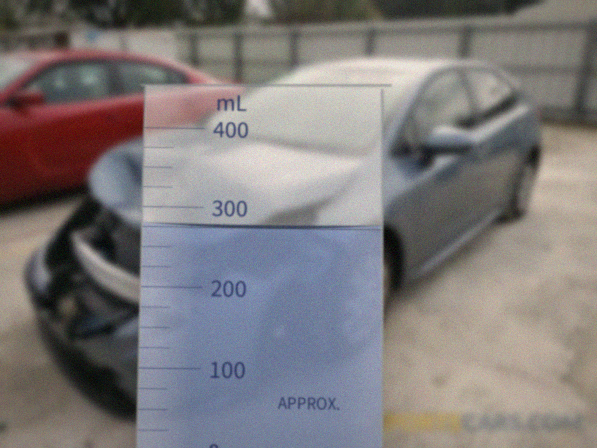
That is mL 275
